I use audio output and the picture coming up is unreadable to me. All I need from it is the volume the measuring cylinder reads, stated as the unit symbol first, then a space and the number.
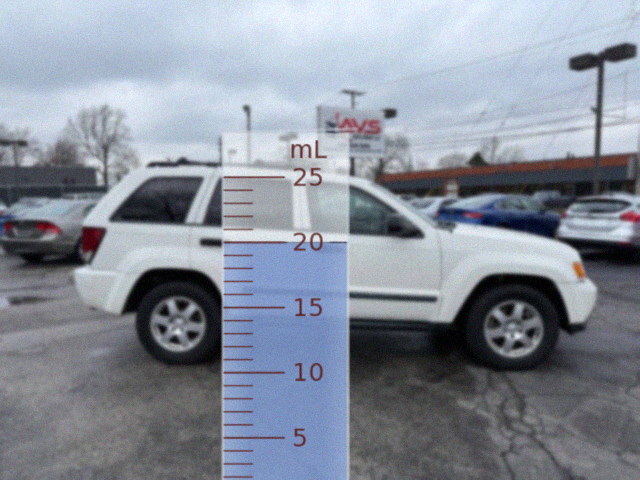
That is mL 20
